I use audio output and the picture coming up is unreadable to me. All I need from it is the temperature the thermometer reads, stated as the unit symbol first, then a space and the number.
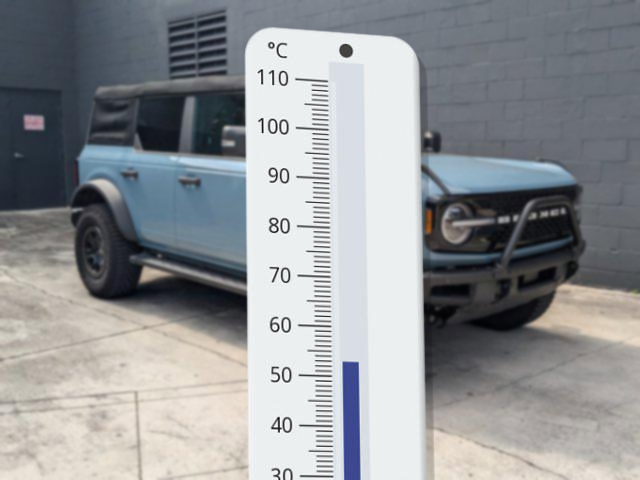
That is °C 53
